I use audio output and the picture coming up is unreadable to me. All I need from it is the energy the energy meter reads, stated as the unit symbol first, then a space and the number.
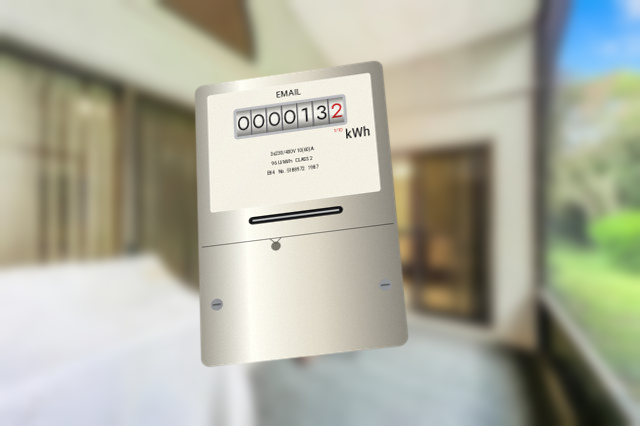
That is kWh 13.2
